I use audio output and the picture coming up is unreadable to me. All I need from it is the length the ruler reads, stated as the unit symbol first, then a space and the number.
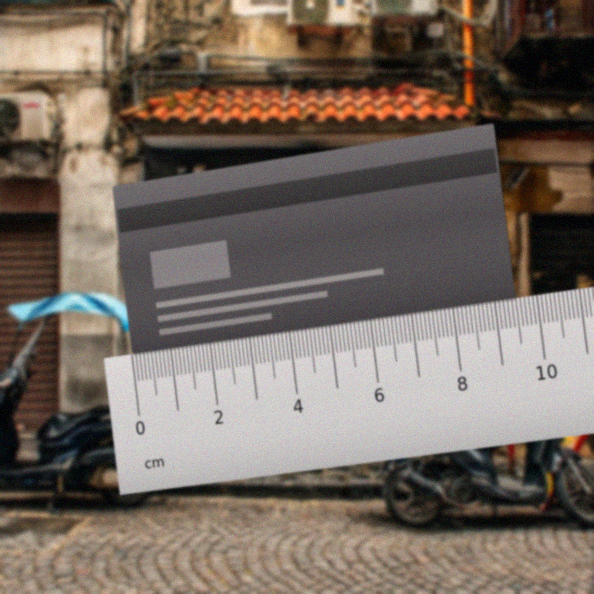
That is cm 9.5
